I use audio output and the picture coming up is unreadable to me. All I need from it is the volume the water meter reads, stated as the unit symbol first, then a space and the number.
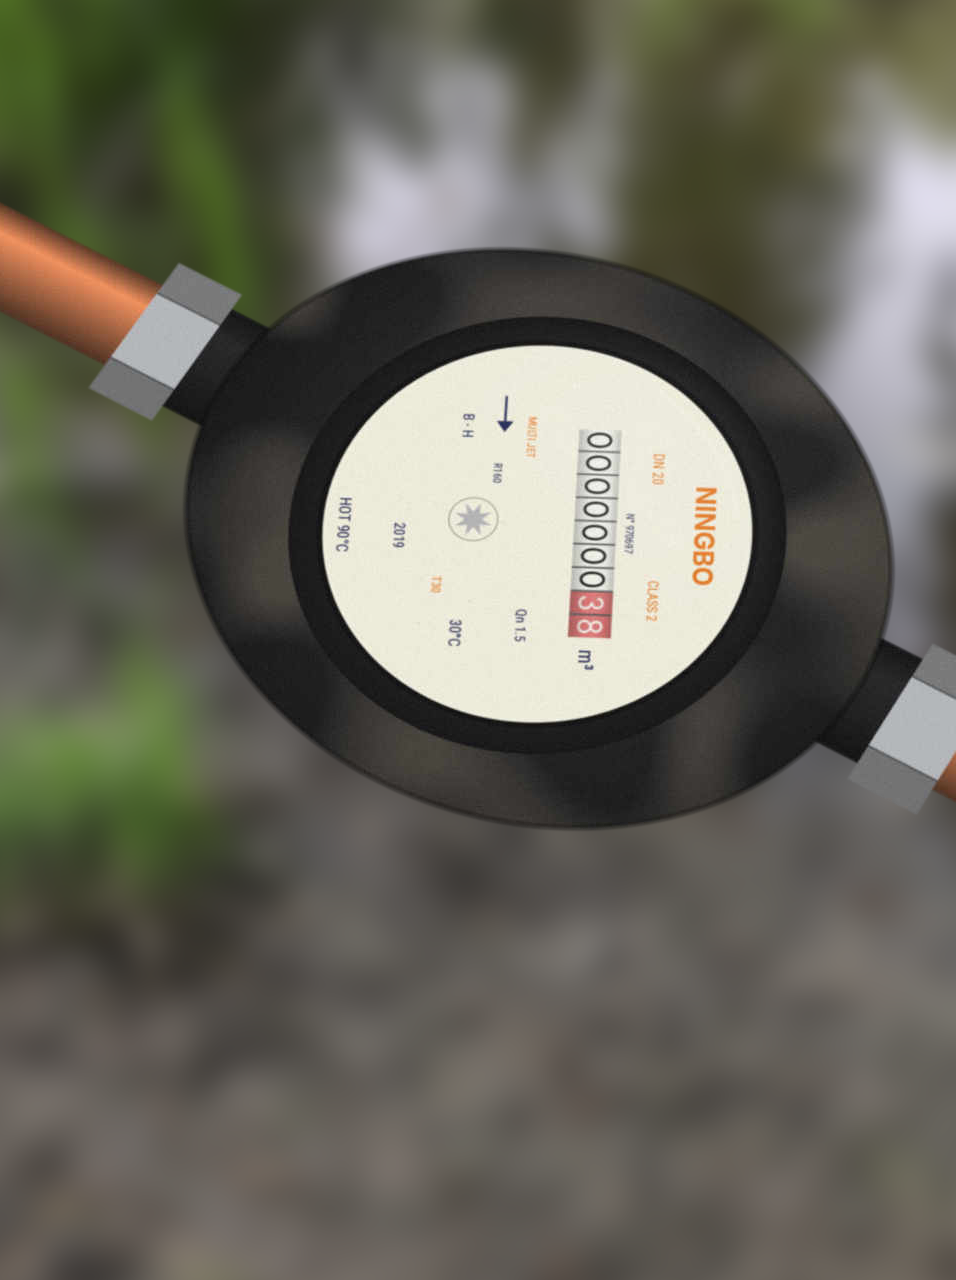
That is m³ 0.38
